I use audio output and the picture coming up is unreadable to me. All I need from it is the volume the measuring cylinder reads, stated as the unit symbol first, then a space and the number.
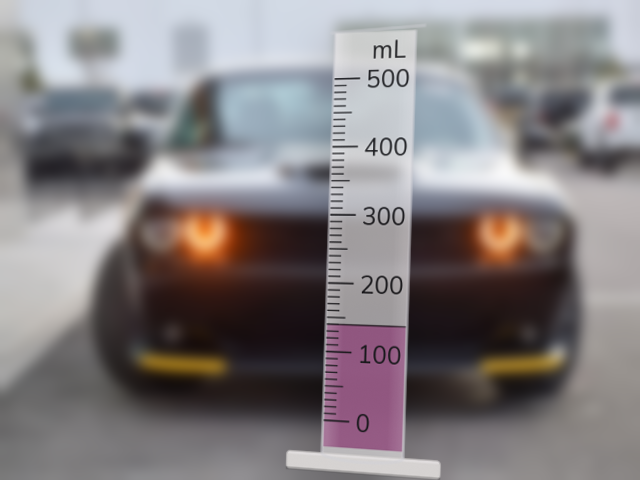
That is mL 140
